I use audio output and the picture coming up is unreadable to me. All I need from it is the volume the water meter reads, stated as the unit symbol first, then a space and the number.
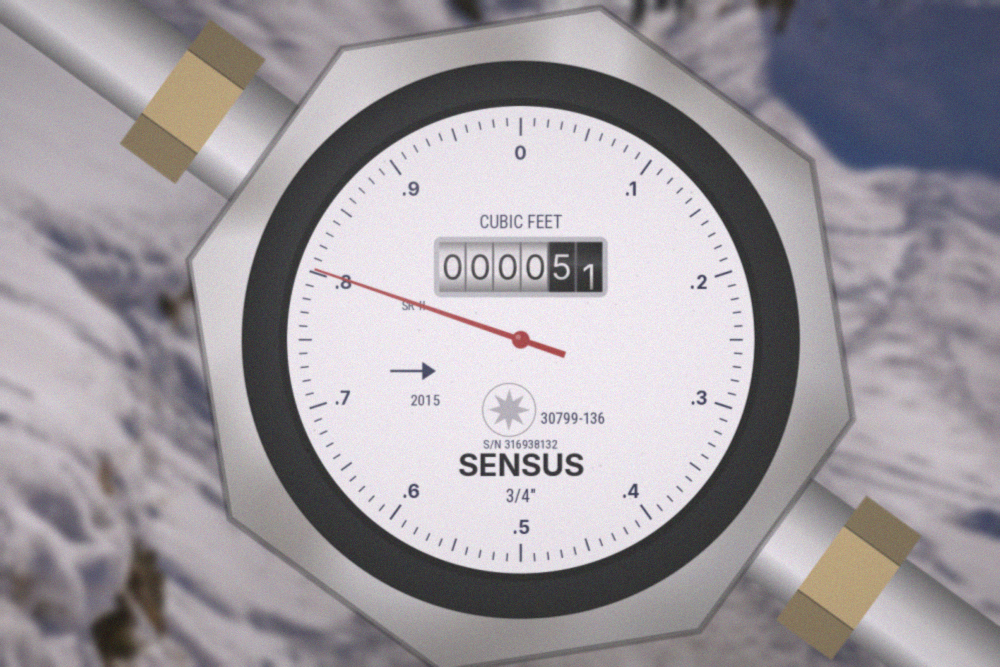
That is ft³ 50.80
